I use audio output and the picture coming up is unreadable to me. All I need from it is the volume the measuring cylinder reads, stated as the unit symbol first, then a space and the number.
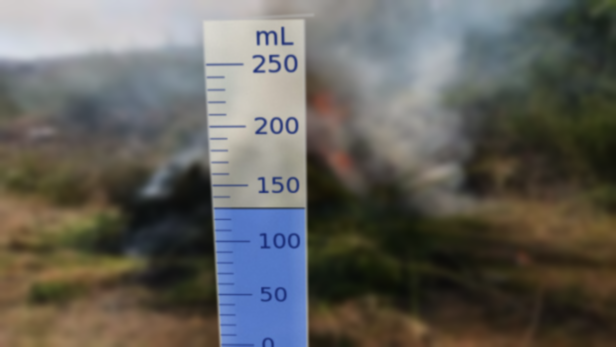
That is mL 130
